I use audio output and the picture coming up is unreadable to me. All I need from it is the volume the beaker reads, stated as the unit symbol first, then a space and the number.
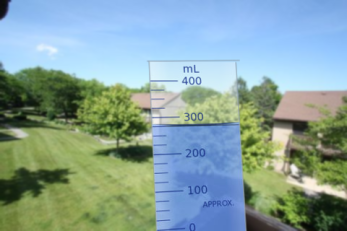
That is mL 275
